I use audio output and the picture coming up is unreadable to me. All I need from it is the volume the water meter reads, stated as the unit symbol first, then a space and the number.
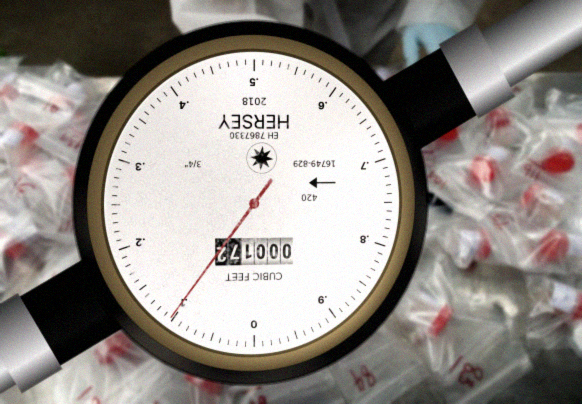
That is ft³ 172.10
